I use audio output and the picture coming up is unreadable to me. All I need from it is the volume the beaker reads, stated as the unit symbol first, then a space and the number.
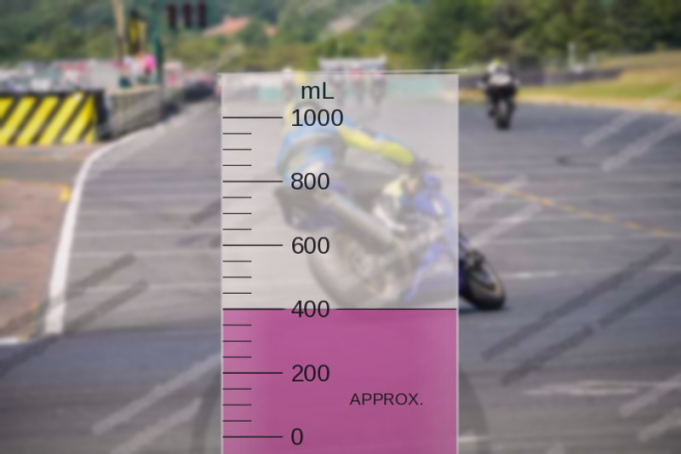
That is mL 400
